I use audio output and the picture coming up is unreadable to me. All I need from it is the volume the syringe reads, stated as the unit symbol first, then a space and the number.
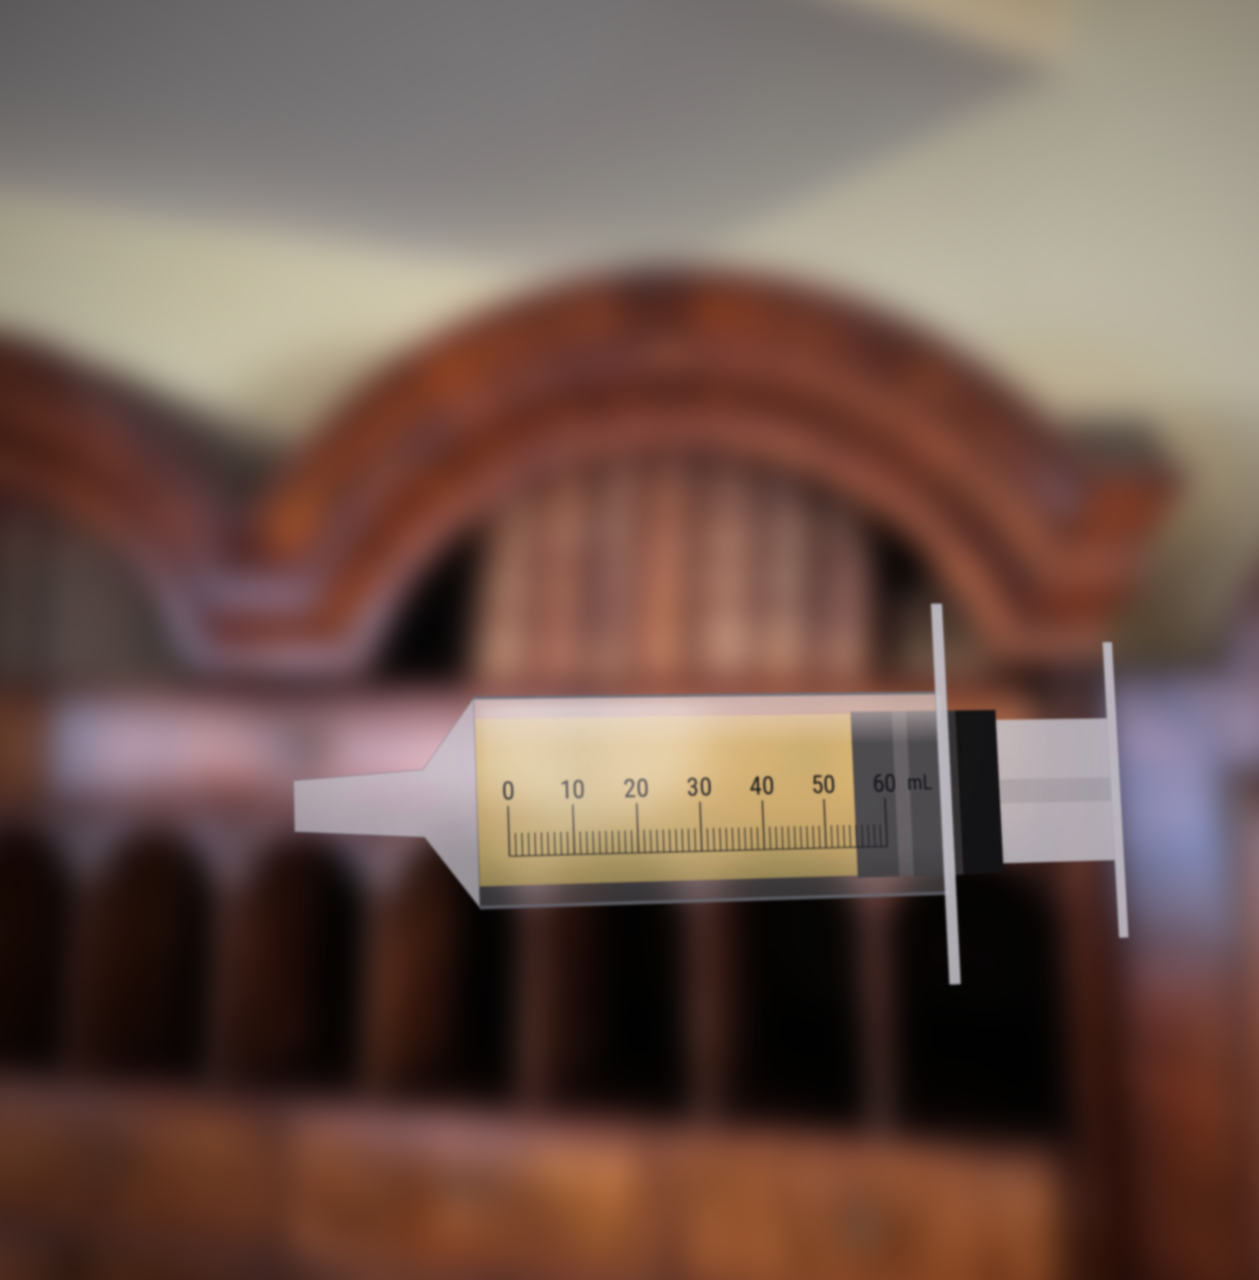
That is mL 55
